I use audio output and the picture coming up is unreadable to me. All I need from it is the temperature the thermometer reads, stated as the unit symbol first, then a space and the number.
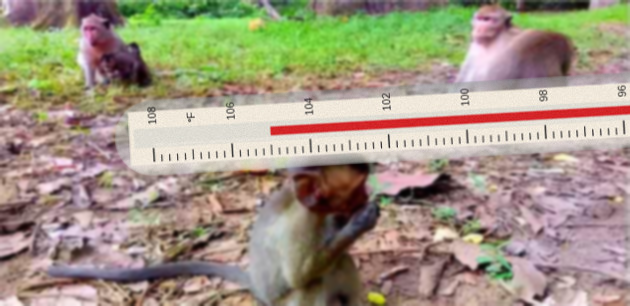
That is °F 105
